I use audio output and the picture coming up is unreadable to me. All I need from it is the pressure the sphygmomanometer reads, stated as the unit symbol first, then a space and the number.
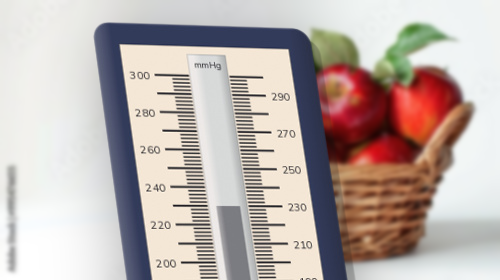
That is mmHg 230
